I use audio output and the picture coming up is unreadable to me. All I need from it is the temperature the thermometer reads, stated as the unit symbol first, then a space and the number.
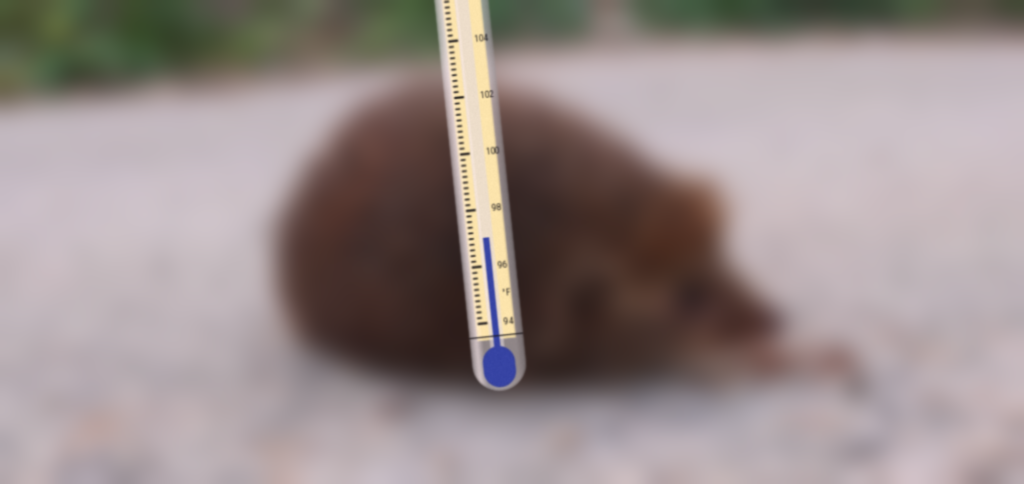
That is °F 97
